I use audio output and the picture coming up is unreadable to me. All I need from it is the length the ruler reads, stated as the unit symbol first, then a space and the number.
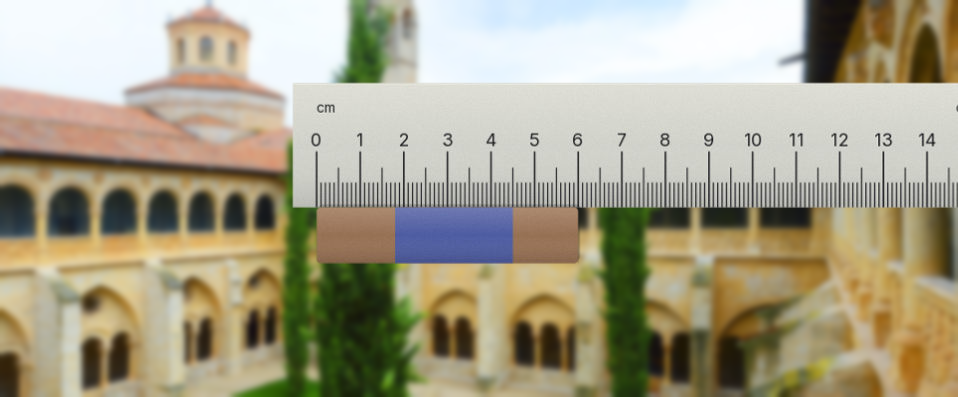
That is cm 6
